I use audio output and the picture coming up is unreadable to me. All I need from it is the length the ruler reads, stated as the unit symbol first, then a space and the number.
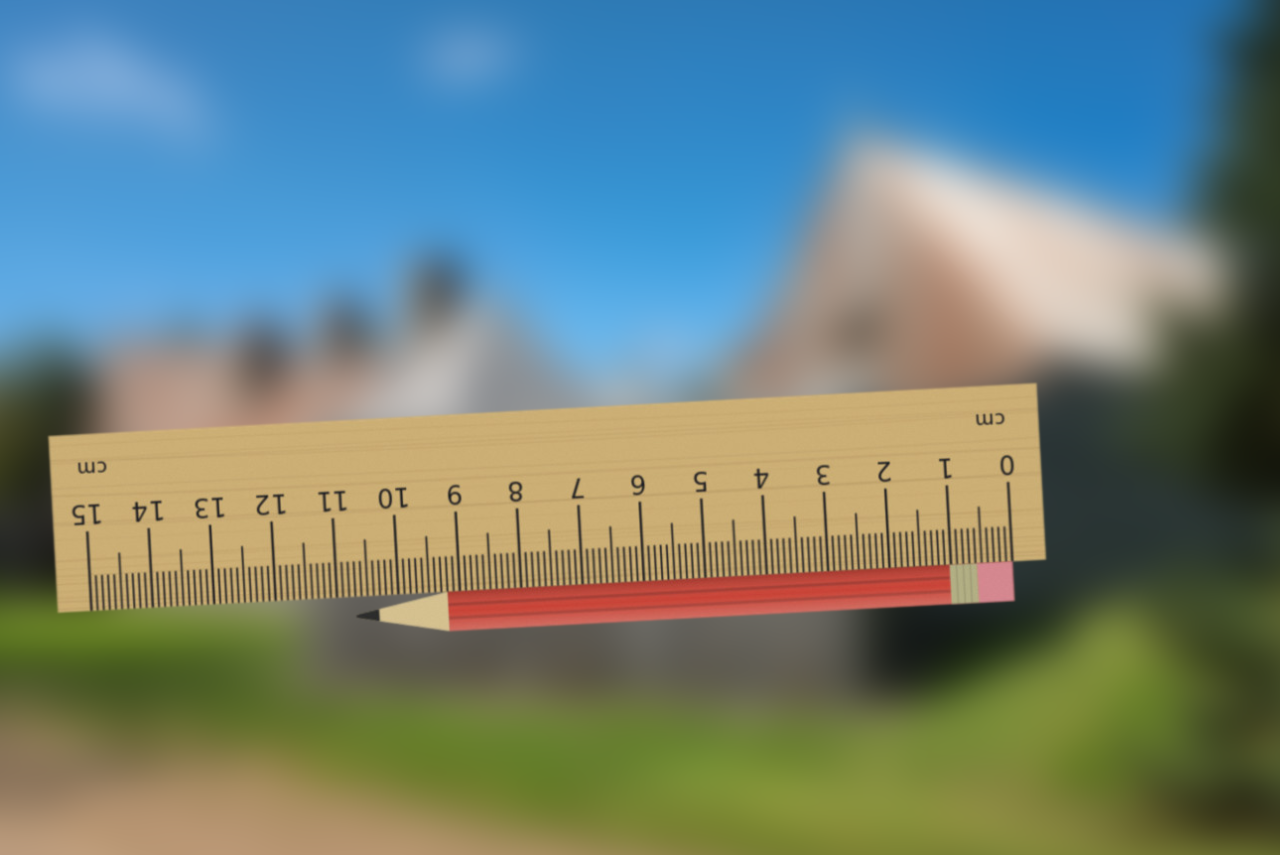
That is cm 10.7
